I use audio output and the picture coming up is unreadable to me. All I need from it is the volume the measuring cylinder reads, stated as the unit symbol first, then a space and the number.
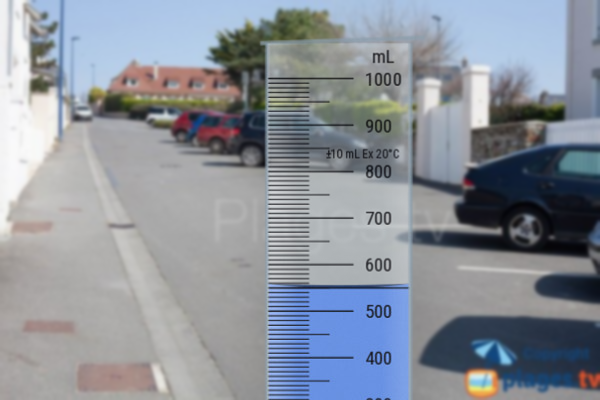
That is mL 550
